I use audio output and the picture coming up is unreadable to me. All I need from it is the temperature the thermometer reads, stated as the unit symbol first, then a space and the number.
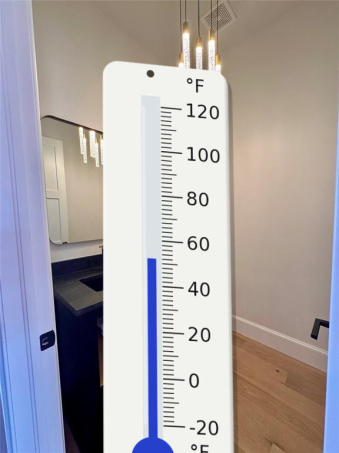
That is °F 52
